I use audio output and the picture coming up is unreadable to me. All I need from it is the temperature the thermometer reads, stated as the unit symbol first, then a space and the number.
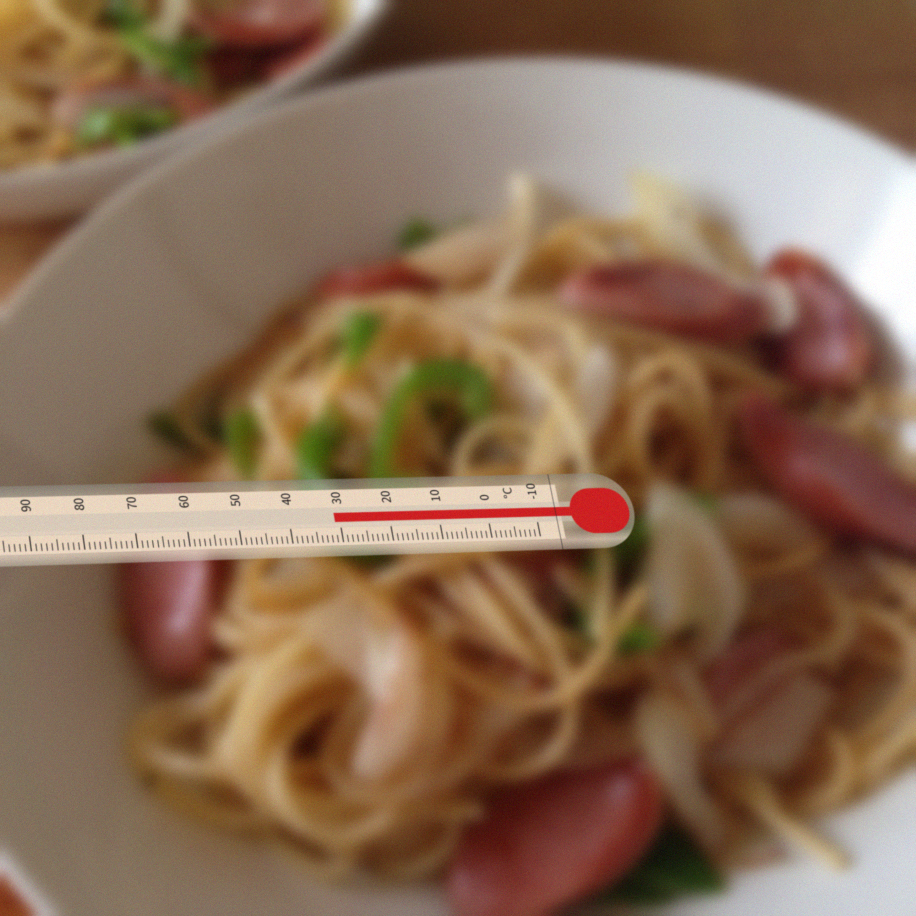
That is °C 31
